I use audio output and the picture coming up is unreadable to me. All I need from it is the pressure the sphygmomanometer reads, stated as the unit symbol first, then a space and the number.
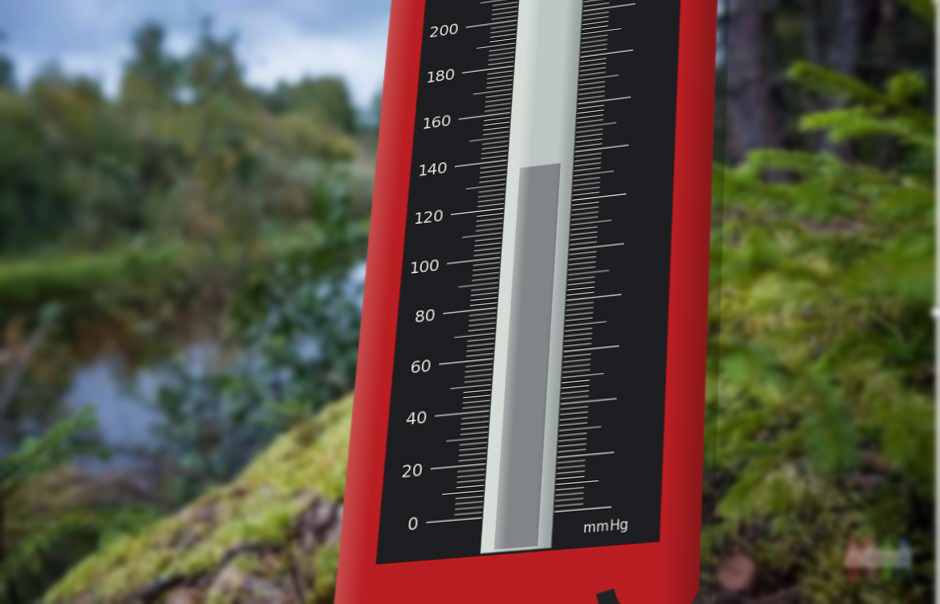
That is mmHg 136
